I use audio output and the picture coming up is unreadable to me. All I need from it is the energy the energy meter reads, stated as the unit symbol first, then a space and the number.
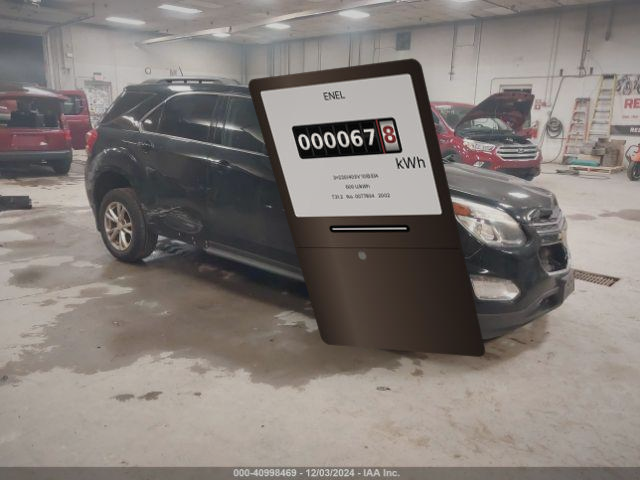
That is kWh 67.8
